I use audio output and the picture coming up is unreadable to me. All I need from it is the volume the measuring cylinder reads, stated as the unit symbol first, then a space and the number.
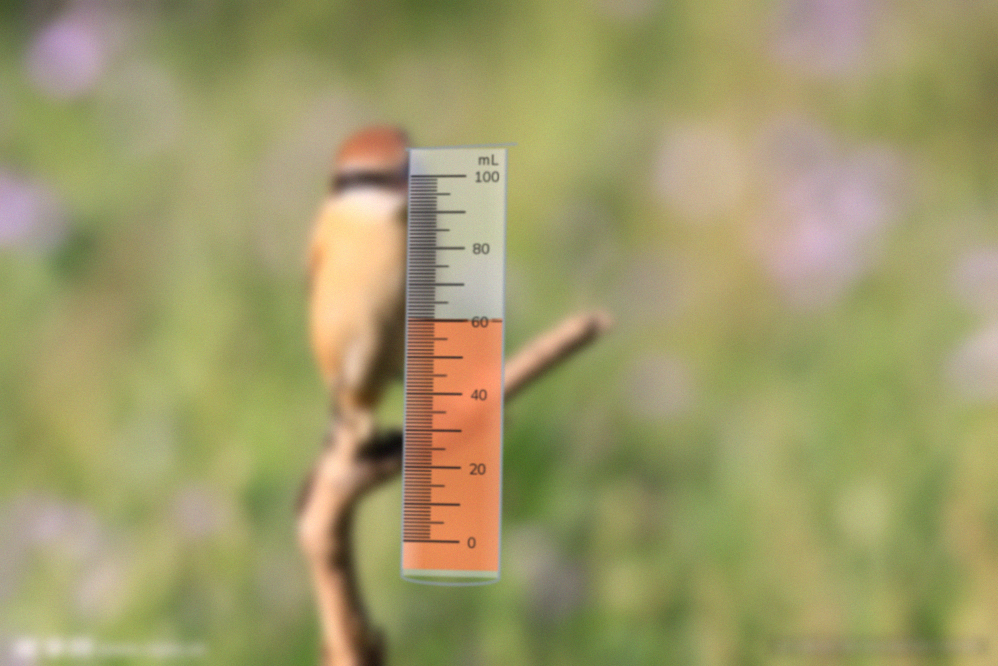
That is mL 60
